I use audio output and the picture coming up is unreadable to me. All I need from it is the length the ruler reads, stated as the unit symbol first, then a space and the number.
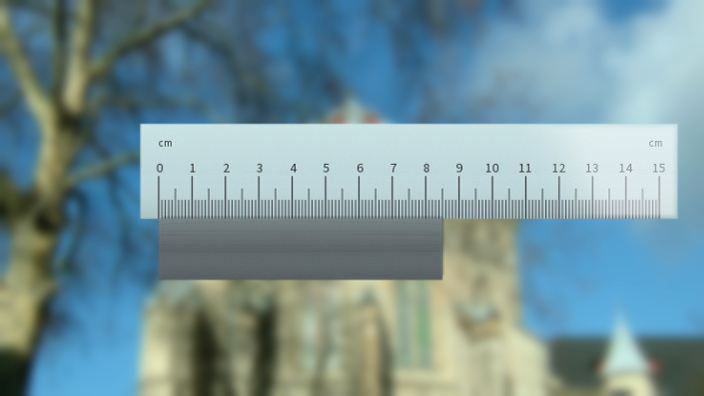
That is cm 8.5
